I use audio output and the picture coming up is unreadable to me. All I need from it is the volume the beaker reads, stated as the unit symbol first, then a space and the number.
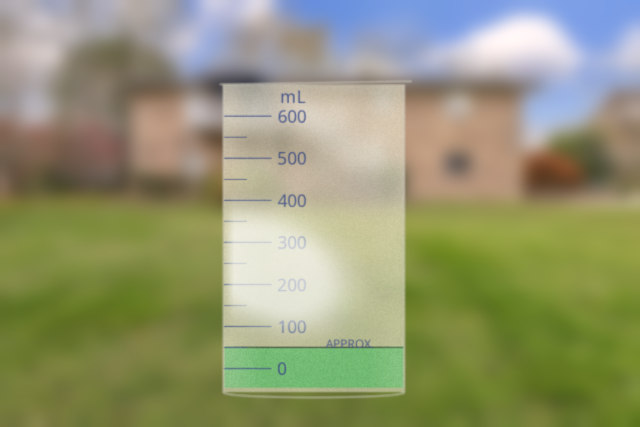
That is mL 50
